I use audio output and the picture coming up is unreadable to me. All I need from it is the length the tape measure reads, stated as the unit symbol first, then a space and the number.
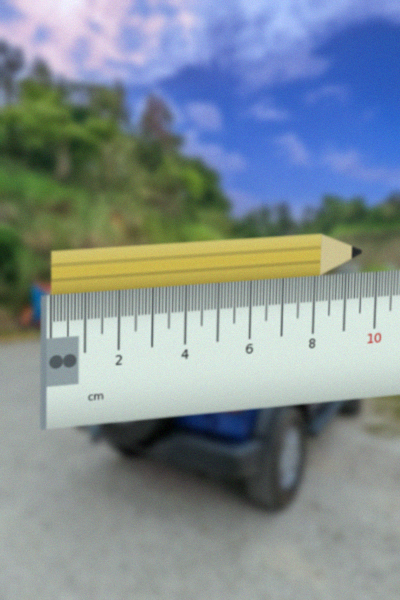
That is cm 9.5
